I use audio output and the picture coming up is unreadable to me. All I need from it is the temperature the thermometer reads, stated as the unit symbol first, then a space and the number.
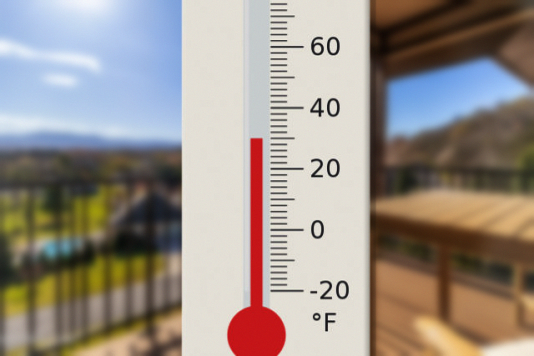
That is °F 30
